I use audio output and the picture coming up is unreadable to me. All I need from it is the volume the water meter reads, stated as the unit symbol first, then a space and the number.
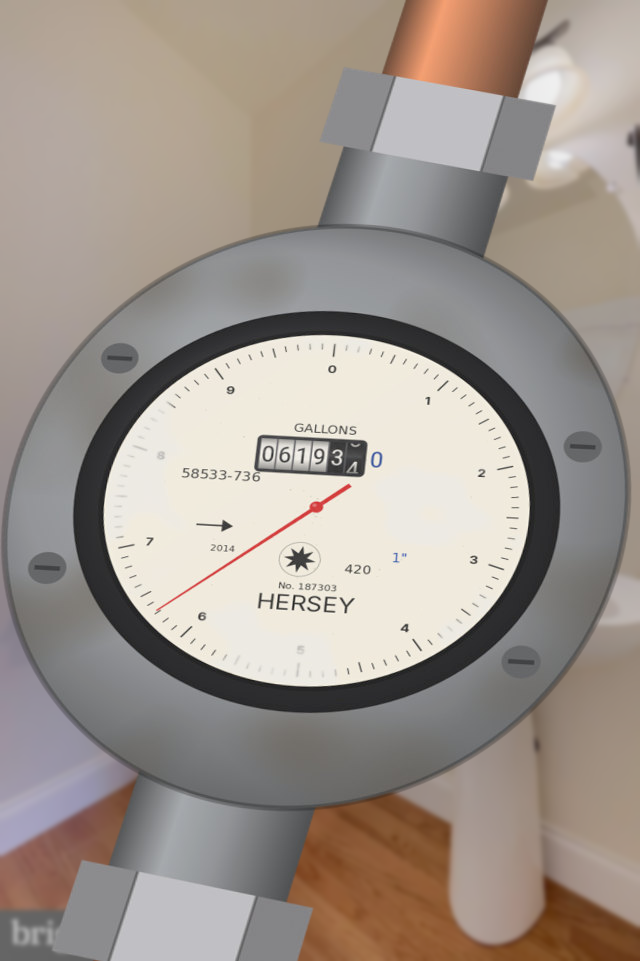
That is gal 619336.3
